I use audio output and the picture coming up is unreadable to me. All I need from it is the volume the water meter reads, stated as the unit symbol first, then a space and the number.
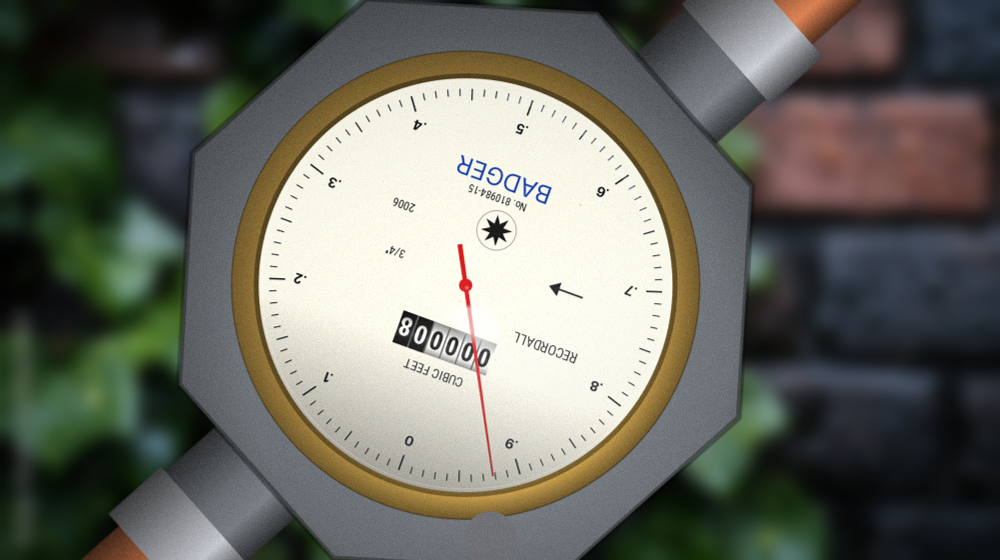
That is ft³ 7.92
